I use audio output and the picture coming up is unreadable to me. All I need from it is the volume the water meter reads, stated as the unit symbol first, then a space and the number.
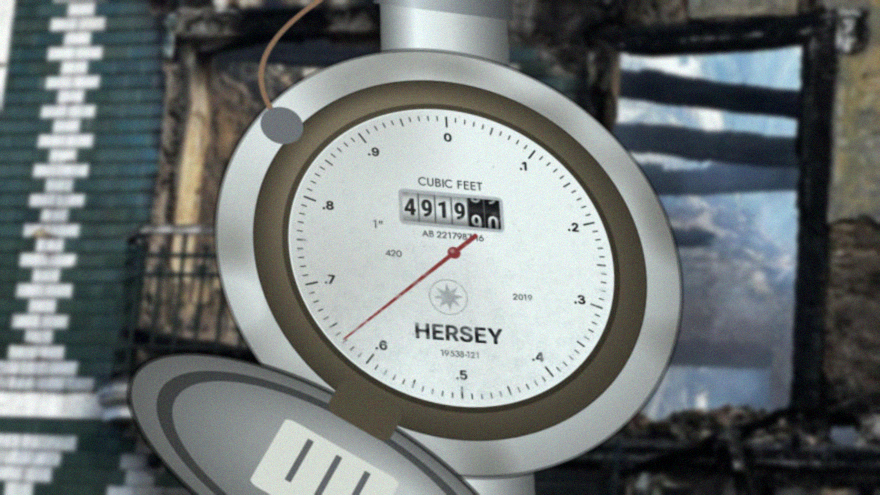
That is ft³ 491989.63
